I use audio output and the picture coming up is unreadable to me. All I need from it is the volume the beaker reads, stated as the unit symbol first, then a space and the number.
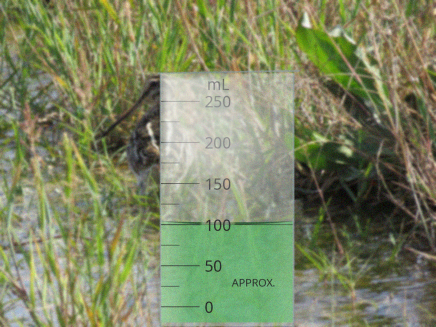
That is mL 100
